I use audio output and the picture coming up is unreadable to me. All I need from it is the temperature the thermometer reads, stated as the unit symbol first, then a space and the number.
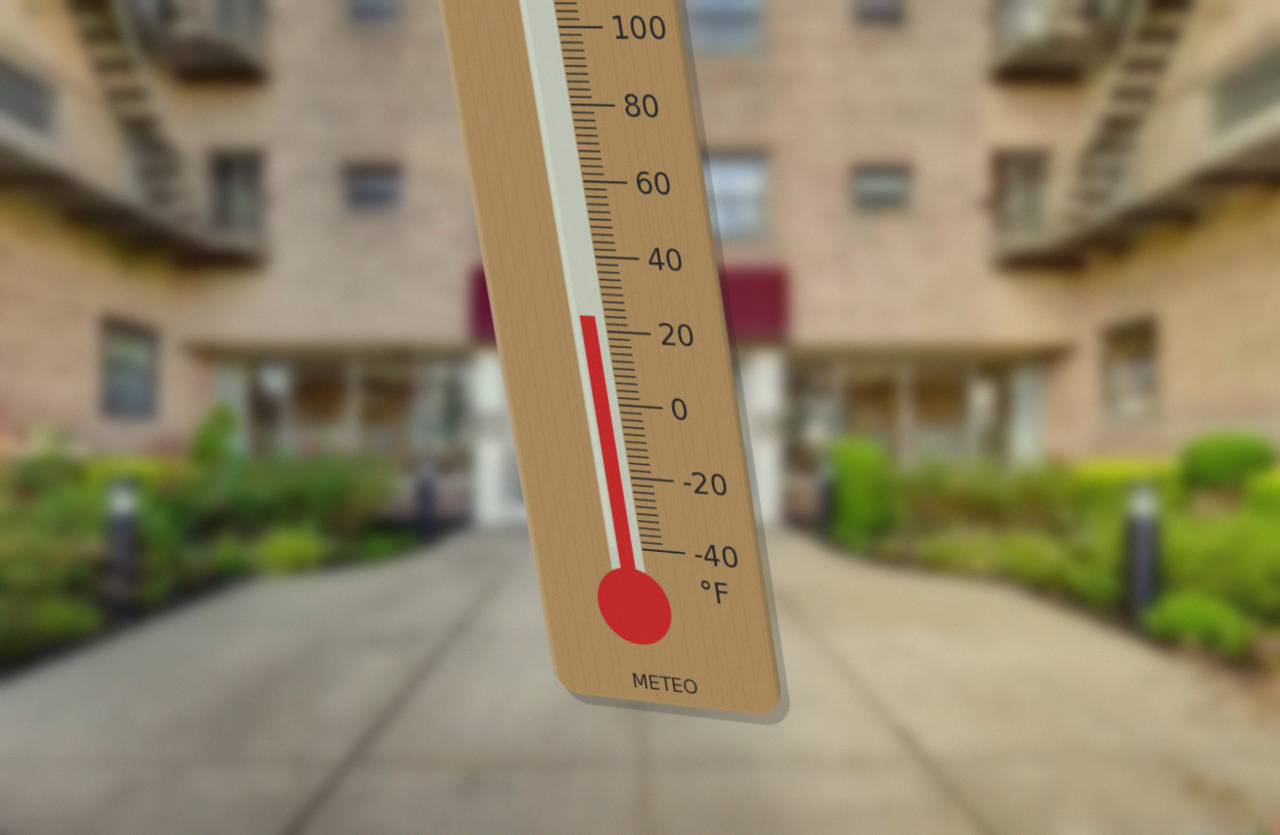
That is °F 24
